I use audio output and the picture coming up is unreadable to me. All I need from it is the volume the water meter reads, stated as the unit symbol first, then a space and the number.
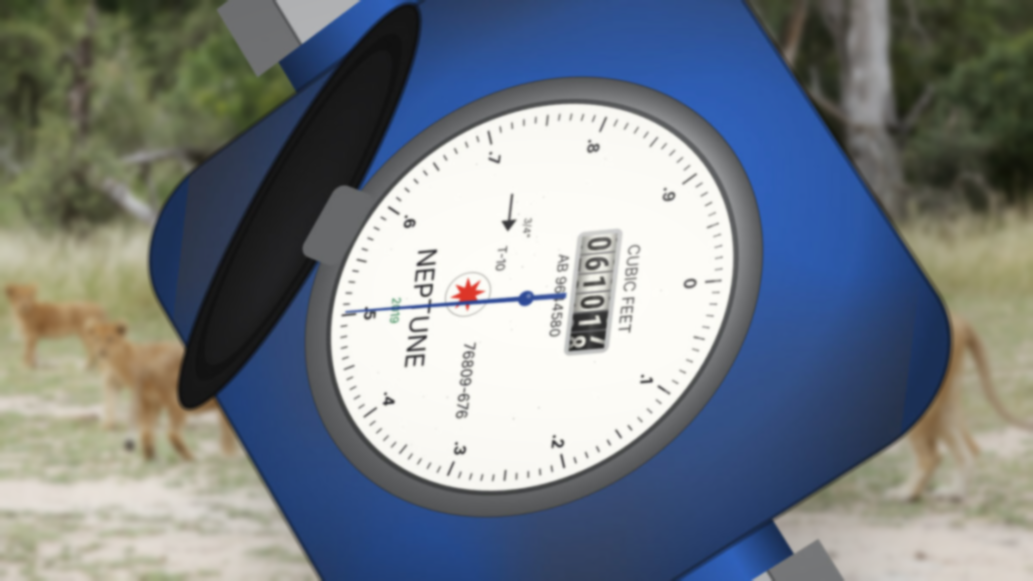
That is ft³ 61017.50
